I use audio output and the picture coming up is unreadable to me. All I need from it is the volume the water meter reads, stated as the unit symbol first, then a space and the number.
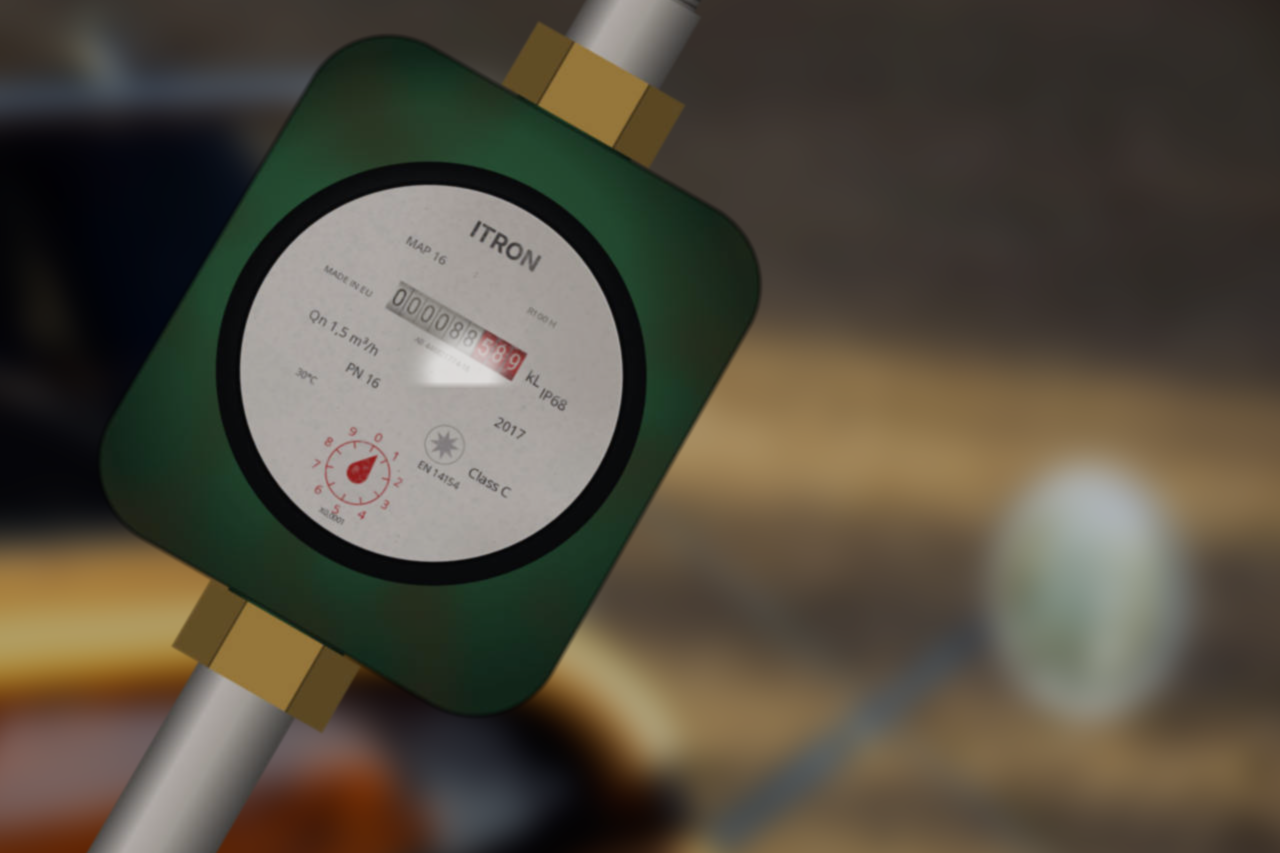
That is kL 88.5890
